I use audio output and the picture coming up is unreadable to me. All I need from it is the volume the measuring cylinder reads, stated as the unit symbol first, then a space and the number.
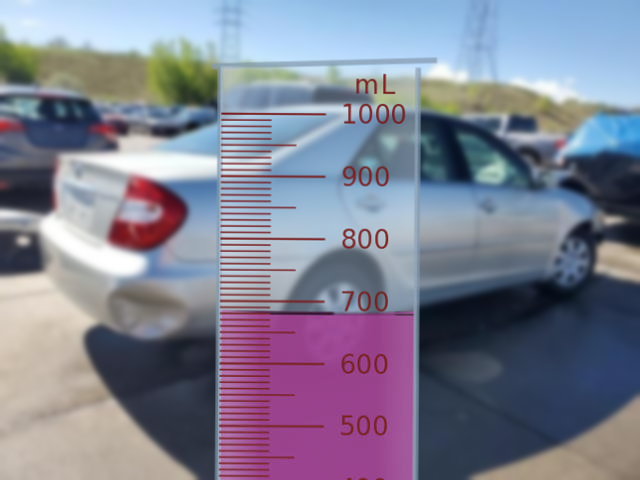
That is mL 680
